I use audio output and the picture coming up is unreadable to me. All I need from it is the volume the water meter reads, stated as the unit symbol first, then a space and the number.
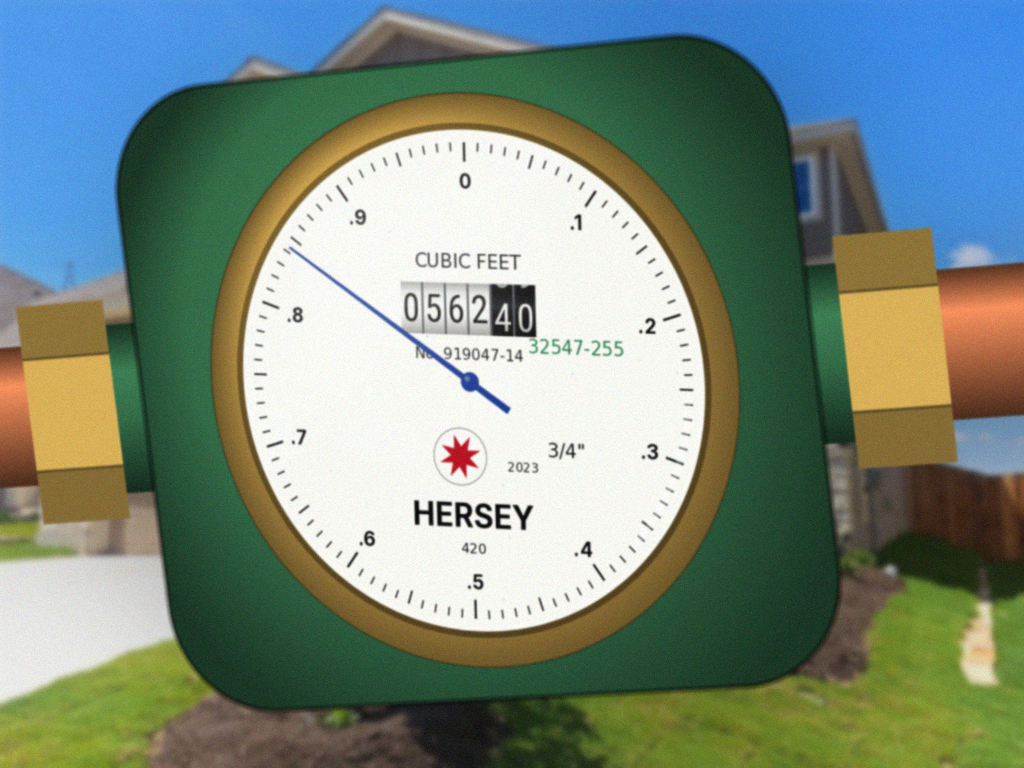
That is ft³ 56239.84
